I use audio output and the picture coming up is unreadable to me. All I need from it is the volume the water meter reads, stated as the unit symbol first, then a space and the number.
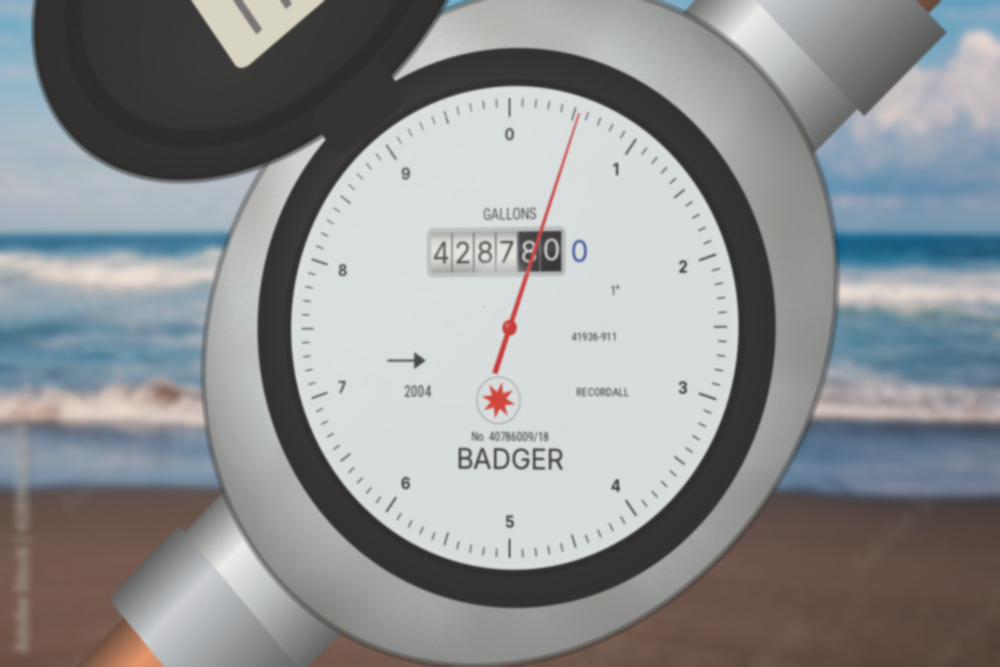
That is gal 4287800.5
